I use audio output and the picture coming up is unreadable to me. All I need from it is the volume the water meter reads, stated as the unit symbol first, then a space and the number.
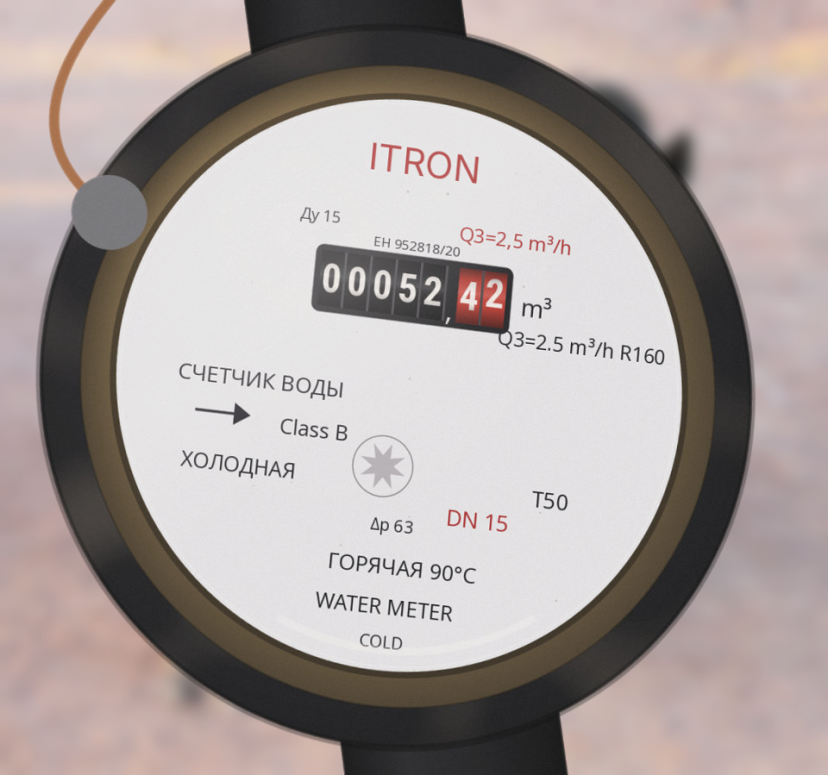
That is m³ 52.42
